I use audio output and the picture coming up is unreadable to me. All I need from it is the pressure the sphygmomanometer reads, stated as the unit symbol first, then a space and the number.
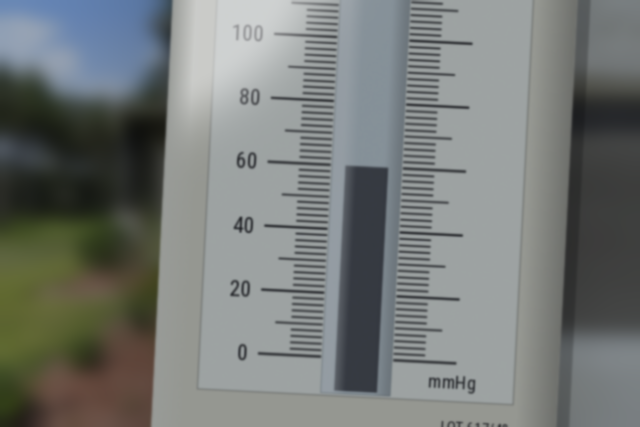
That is mmHg 60
